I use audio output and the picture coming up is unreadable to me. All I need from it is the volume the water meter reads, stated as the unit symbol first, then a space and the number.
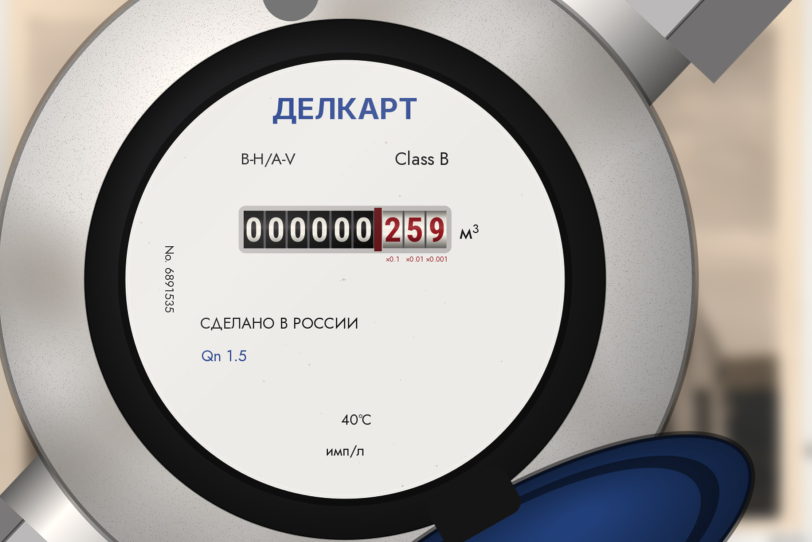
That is m³ 0.259
